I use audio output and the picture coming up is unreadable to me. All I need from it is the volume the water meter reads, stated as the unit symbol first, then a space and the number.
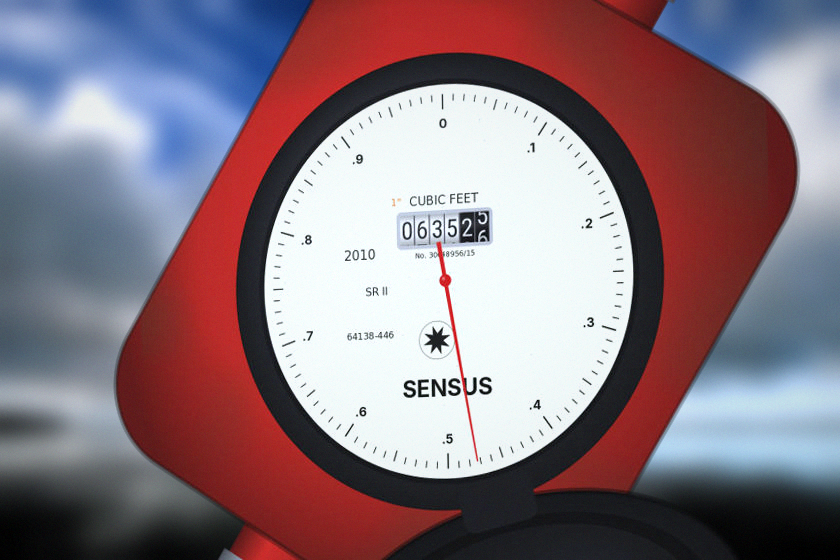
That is ft³ 63525.47
